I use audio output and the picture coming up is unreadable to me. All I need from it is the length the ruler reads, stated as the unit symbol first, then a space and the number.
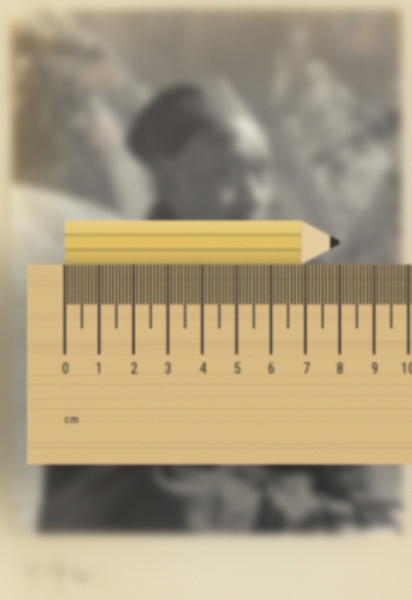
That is cm 8
